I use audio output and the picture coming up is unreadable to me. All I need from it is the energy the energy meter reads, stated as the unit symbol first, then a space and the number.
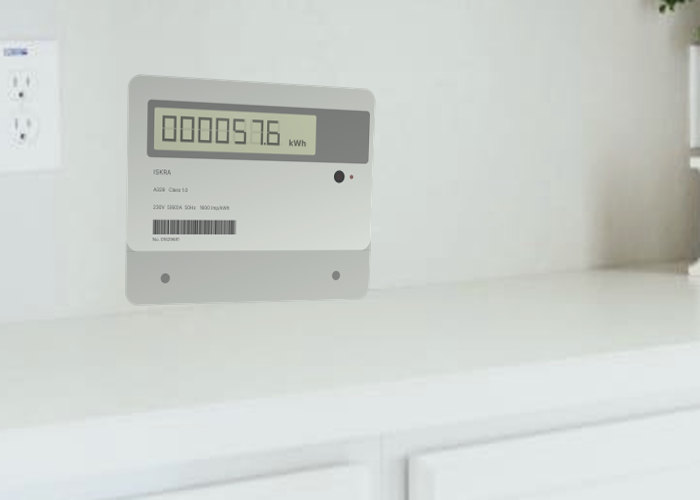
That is kWh 57.6
